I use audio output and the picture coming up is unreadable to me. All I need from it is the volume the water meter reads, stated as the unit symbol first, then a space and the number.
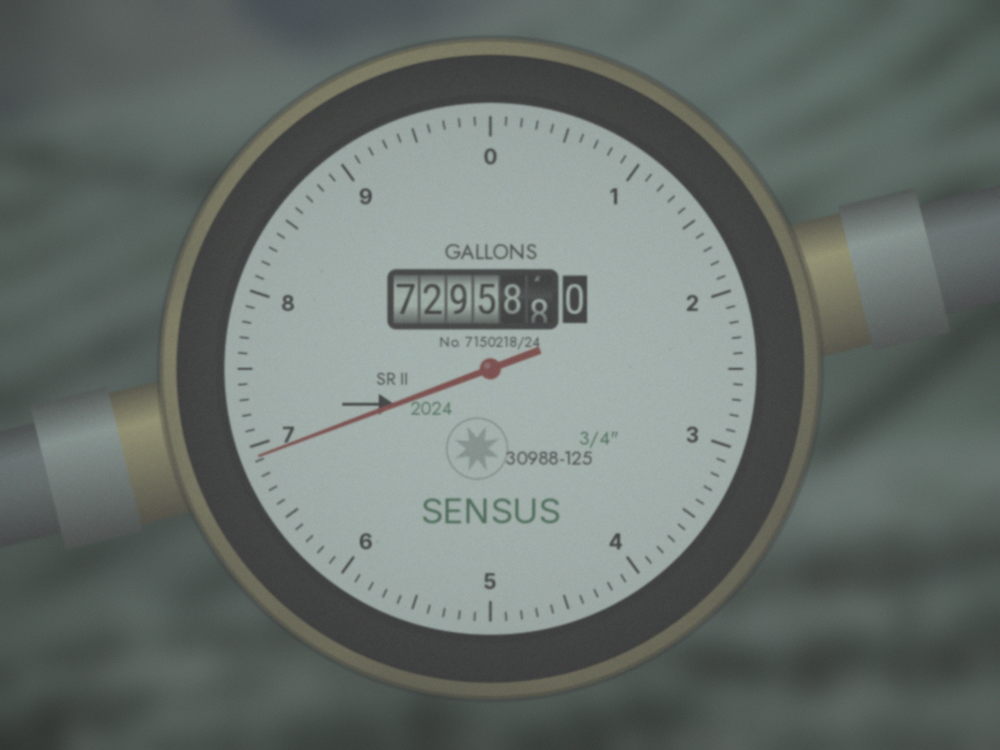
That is gal 7295876.9
